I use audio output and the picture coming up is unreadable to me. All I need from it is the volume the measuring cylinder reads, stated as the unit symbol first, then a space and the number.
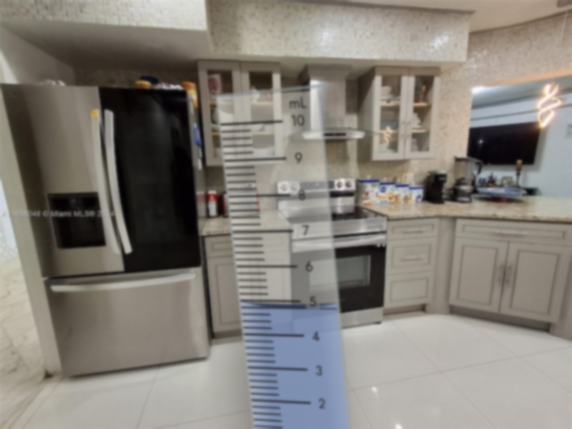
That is mL 4.8
